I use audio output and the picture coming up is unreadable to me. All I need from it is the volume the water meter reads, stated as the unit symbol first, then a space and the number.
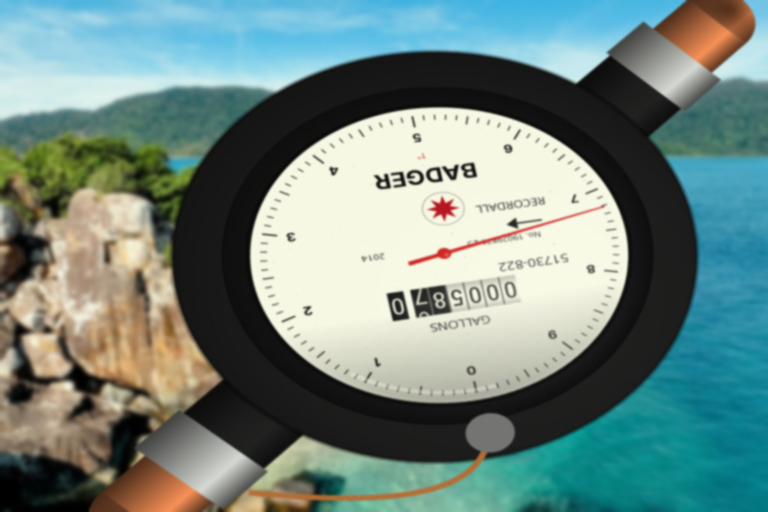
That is gal 5867.2
